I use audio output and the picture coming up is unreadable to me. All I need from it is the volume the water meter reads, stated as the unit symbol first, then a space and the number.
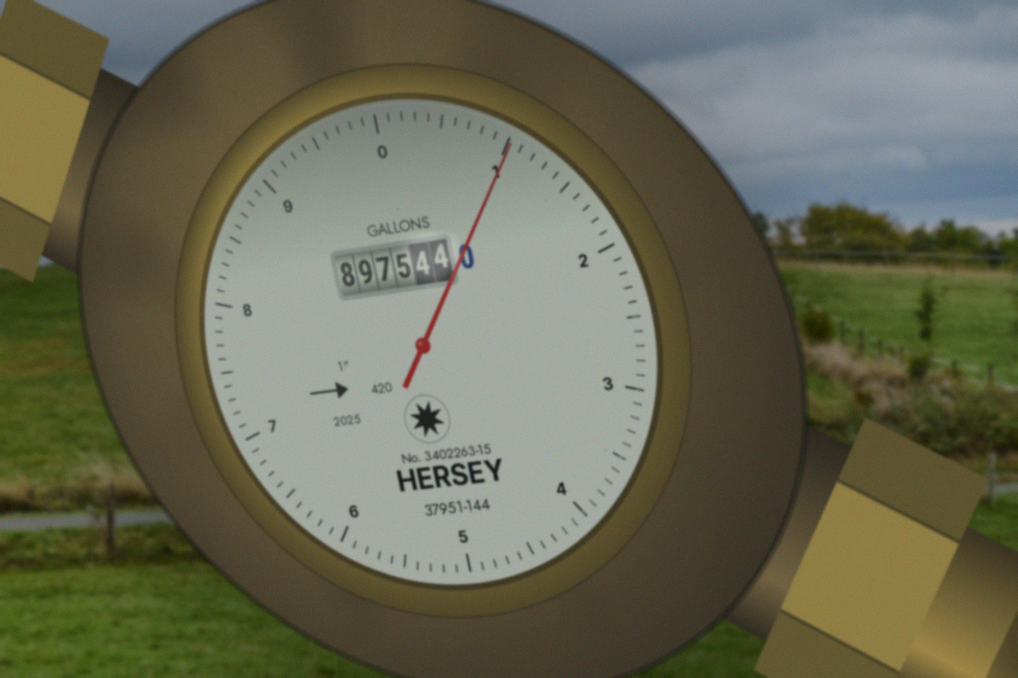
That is gal 8975441.0
